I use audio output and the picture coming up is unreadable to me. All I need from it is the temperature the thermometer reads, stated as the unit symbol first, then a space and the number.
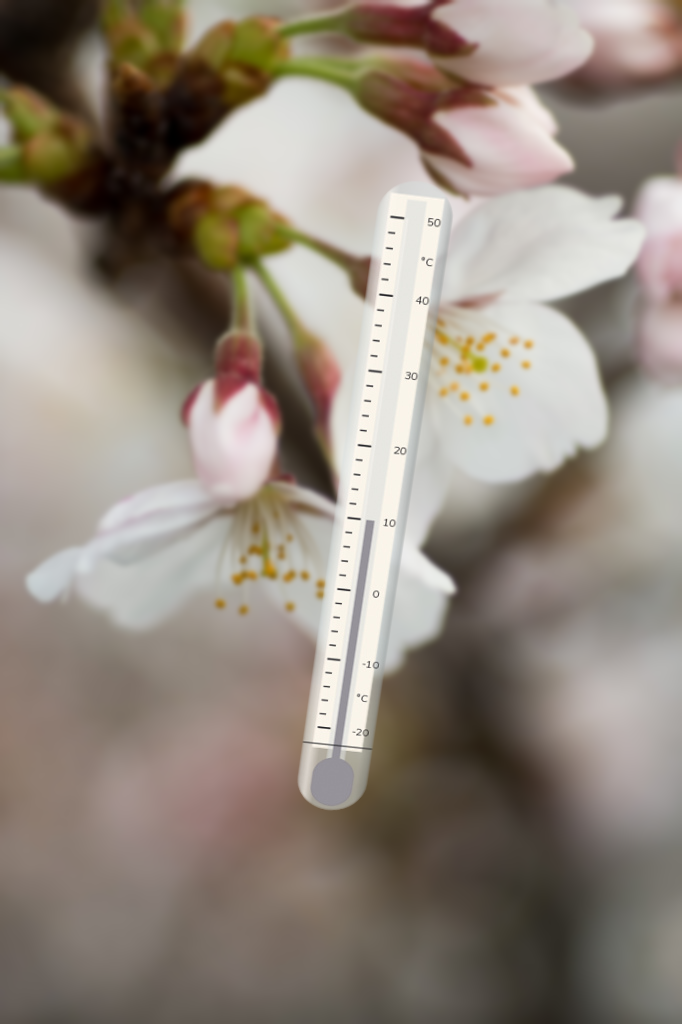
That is °C 10
